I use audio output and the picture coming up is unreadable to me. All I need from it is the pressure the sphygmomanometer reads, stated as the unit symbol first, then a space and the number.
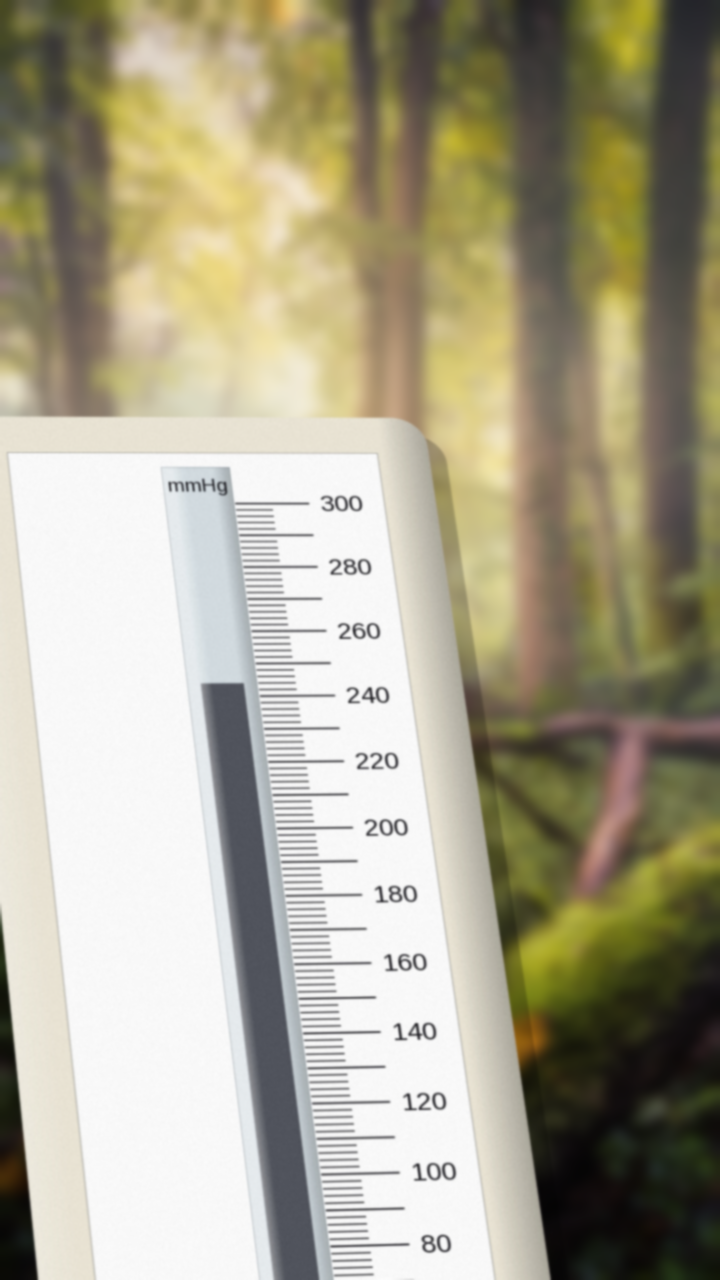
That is mmHg 244
